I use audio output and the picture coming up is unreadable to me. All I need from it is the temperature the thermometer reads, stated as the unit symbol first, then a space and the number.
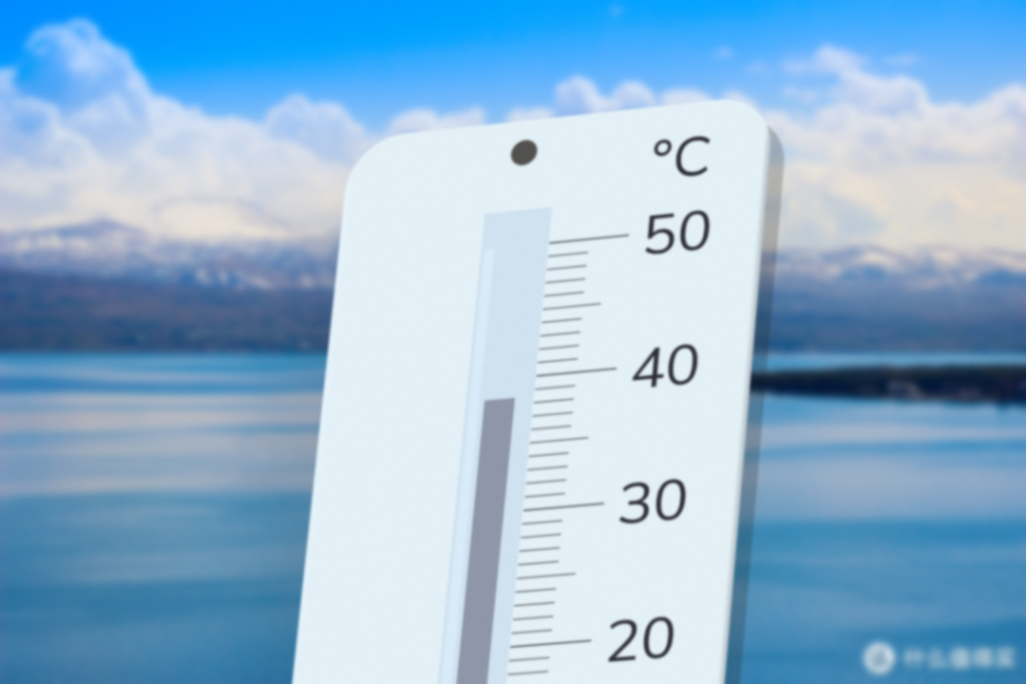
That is °C 38.5
